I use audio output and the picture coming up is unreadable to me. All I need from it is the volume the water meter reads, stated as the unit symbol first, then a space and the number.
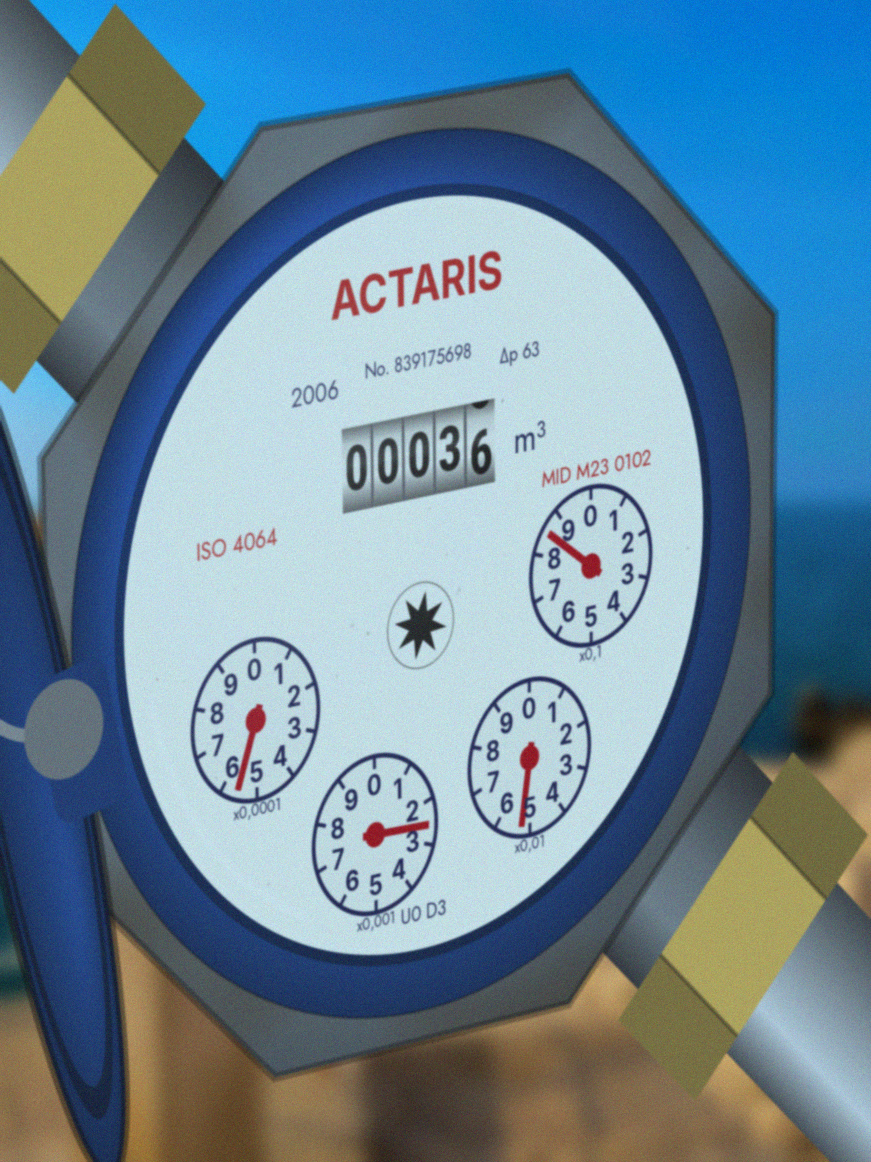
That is m³ 35.8525
